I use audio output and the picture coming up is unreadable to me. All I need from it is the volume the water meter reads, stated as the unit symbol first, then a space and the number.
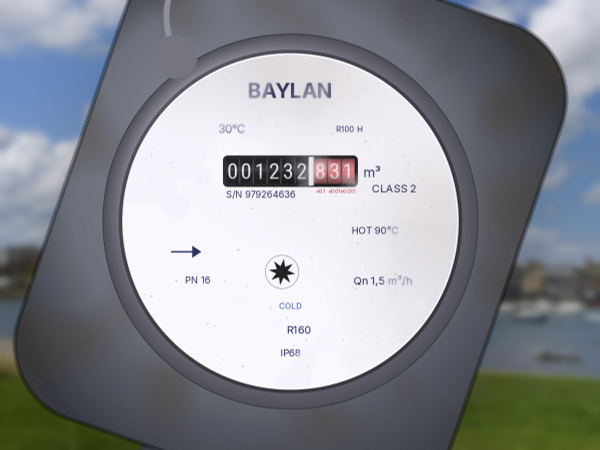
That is m³ 1232.831
